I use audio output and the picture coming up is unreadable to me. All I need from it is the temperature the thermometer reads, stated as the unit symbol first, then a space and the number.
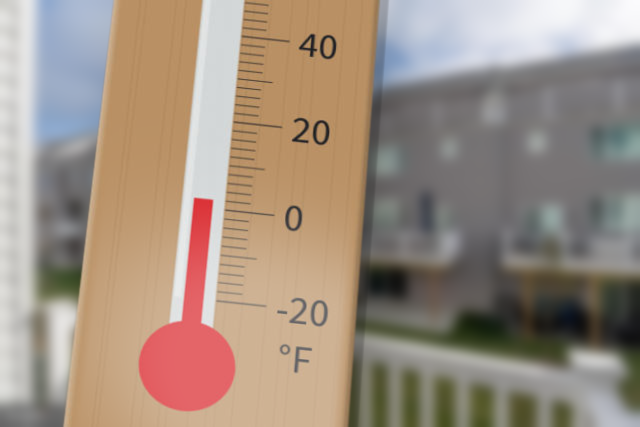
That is °F 2
